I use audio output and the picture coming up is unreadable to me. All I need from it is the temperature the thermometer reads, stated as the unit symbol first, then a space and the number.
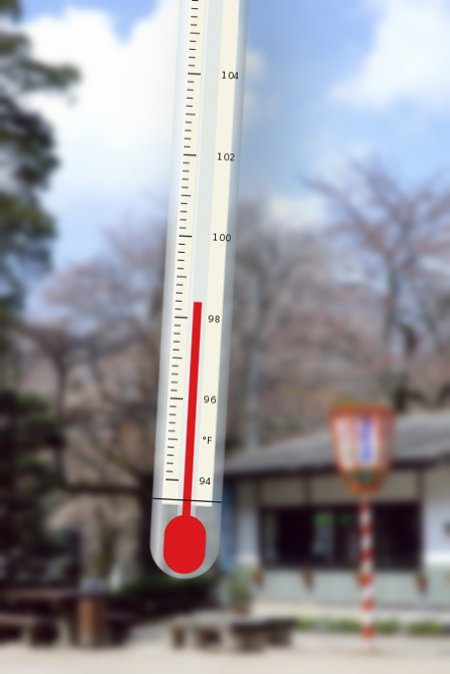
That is °F 98.4
